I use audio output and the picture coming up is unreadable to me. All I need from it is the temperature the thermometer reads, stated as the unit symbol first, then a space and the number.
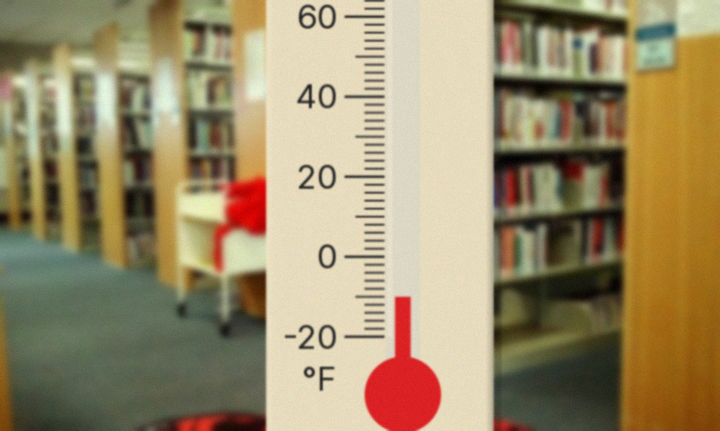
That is °F -10
